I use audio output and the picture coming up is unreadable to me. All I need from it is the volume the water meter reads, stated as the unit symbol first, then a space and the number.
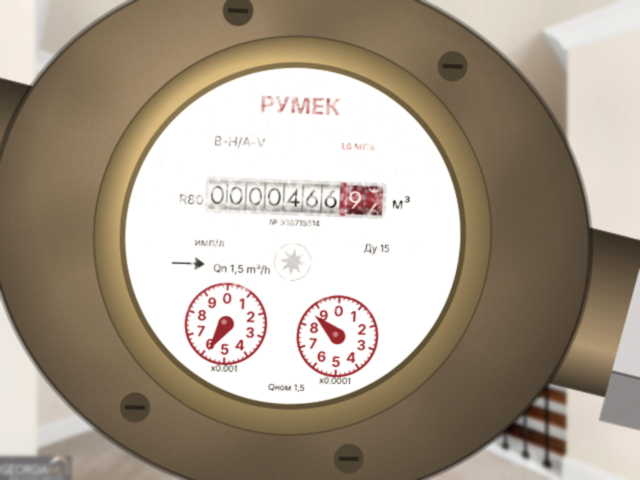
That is m³ 466.9558
